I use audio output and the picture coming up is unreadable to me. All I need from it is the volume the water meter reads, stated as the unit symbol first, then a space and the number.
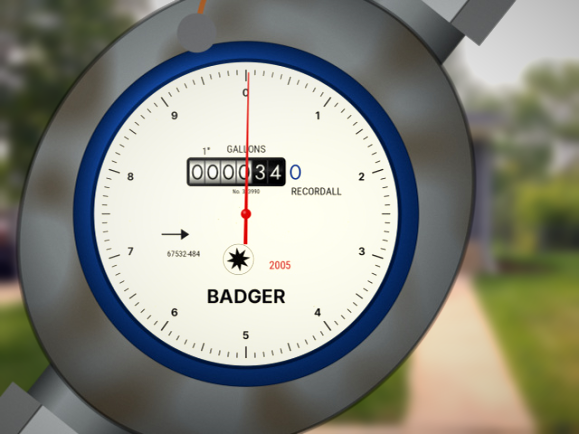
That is gal 340.0
